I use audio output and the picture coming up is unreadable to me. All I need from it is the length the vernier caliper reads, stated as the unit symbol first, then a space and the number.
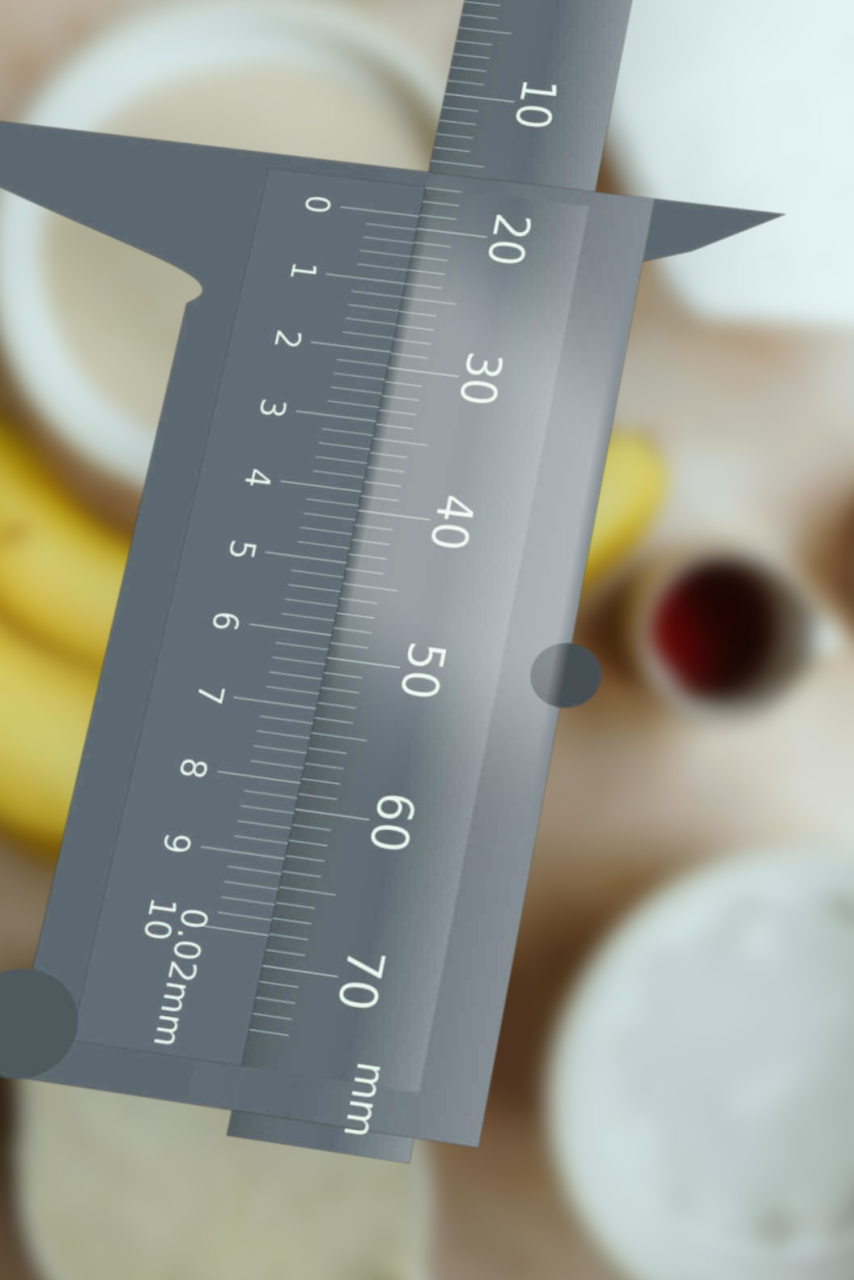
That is mm 19.1
